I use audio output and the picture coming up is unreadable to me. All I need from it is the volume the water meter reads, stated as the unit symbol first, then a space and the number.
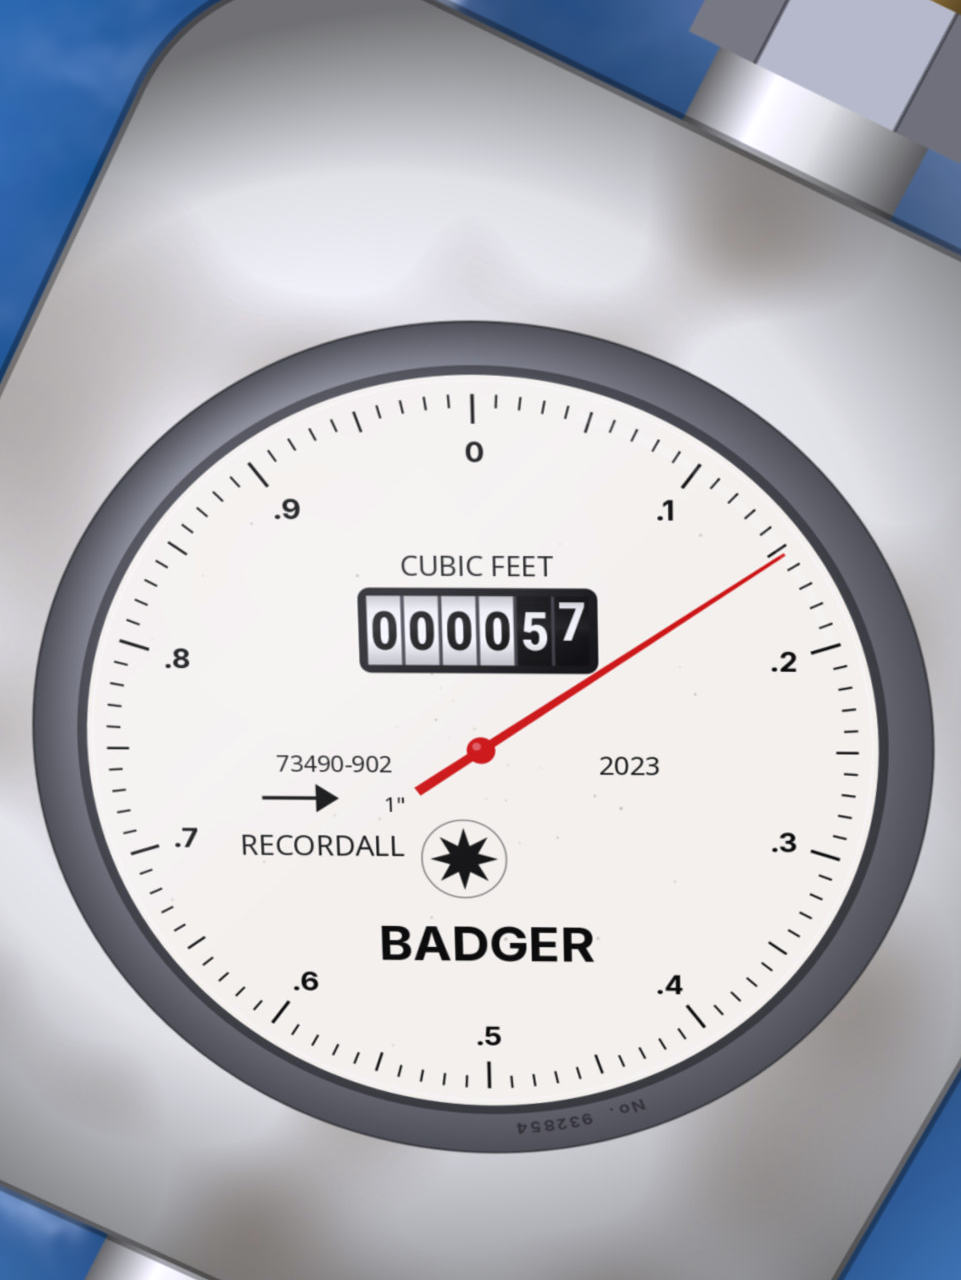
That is ft³ 57.15
